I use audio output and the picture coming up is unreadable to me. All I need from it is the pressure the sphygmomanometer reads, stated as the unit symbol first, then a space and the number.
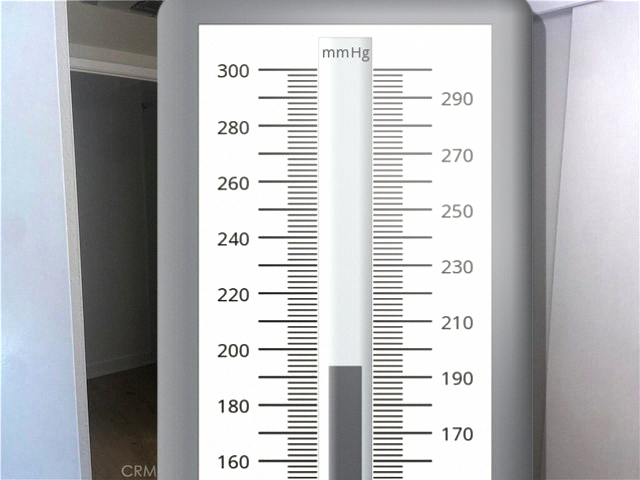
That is mmHg 194
